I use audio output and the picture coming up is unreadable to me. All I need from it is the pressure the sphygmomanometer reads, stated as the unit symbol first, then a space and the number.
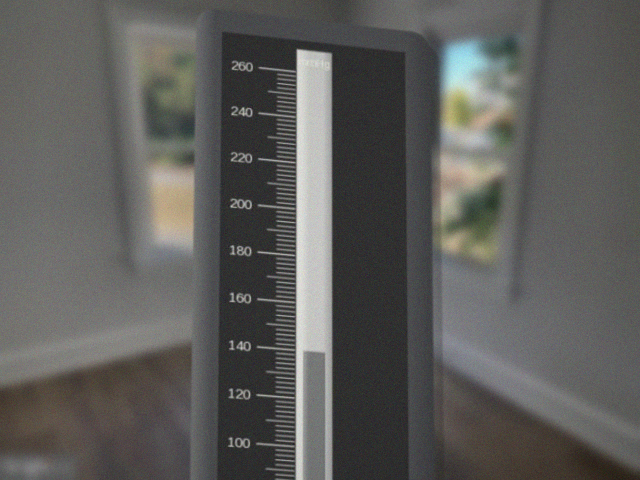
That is mmHg 140
